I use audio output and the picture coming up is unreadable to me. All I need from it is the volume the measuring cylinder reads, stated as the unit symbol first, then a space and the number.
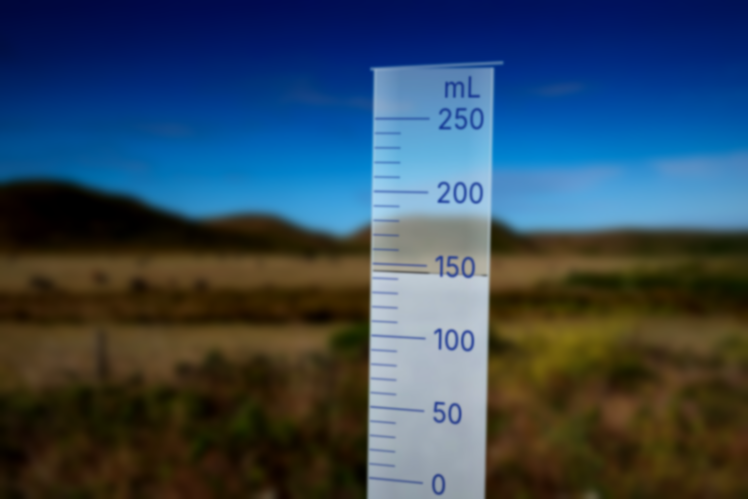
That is mL 145
